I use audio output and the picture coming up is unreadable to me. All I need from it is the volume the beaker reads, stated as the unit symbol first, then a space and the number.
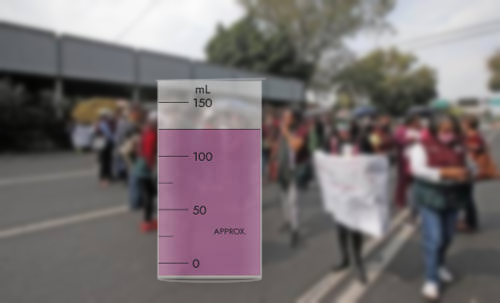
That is mL 125
